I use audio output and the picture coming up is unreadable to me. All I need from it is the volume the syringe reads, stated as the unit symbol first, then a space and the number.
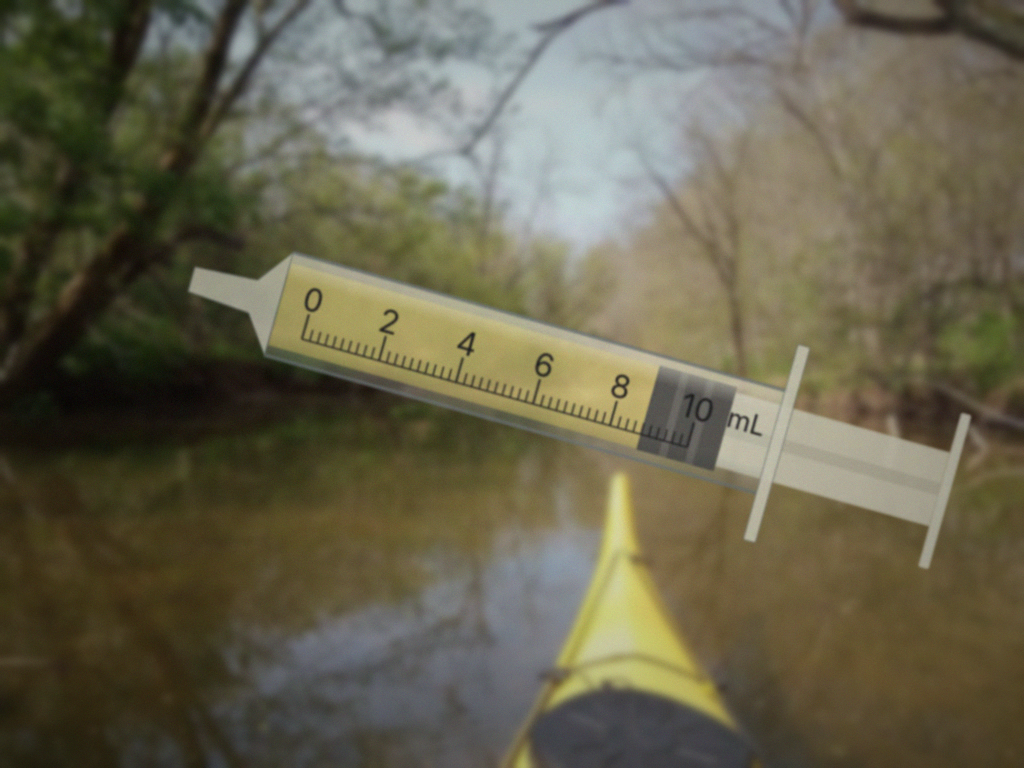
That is mL 8.8
